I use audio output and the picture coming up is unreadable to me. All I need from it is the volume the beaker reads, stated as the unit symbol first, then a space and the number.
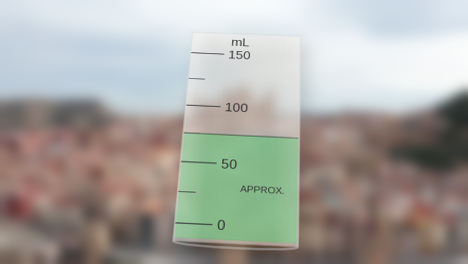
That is mL 75
